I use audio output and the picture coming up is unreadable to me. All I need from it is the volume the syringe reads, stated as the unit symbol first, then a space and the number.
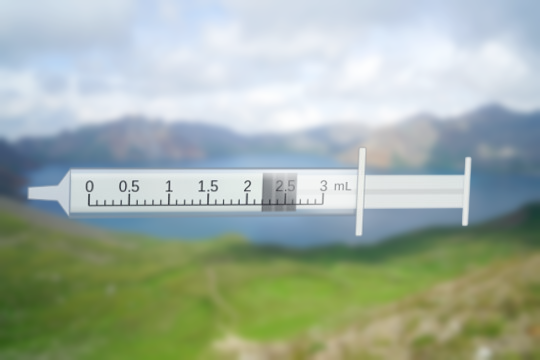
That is mL 2.2
